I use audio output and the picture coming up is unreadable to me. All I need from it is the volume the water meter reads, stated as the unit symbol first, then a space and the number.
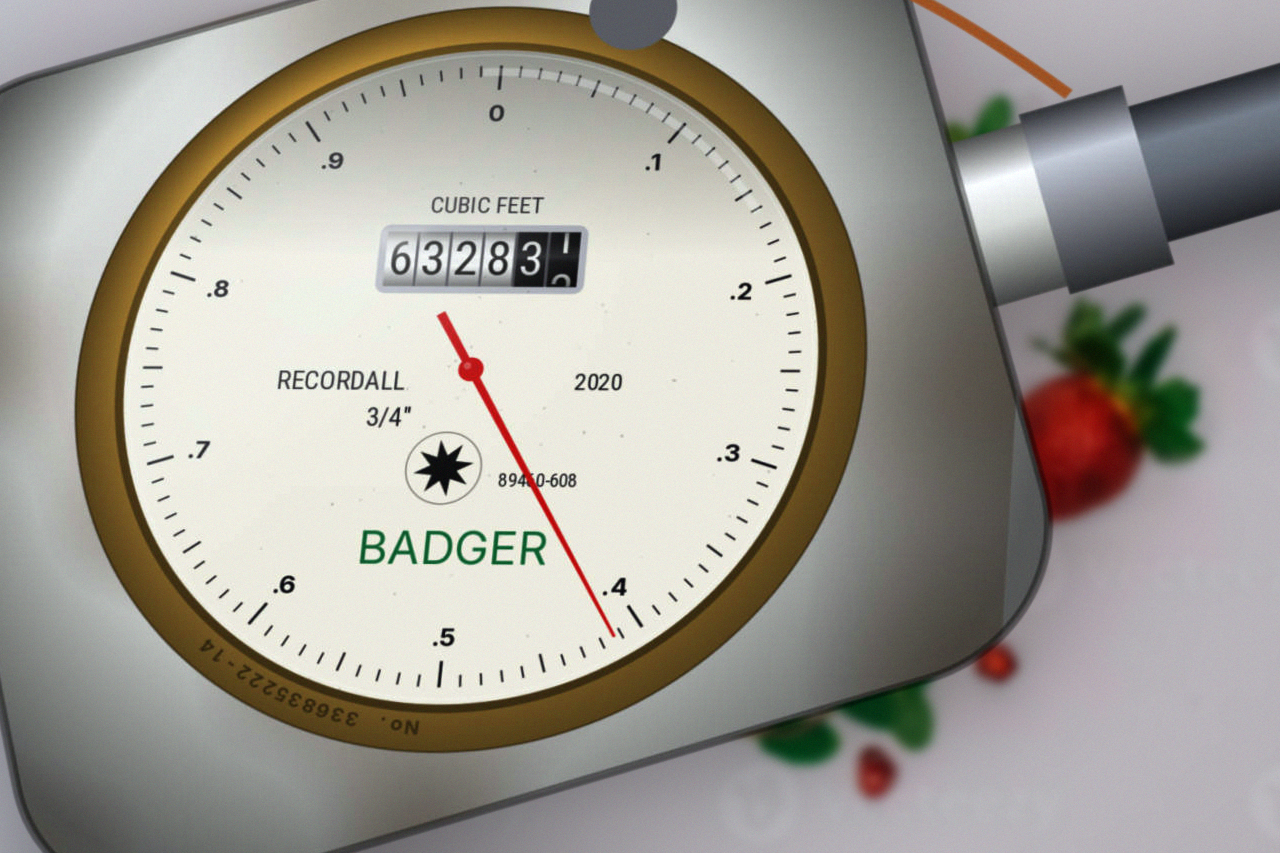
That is ft³ 632831.41
